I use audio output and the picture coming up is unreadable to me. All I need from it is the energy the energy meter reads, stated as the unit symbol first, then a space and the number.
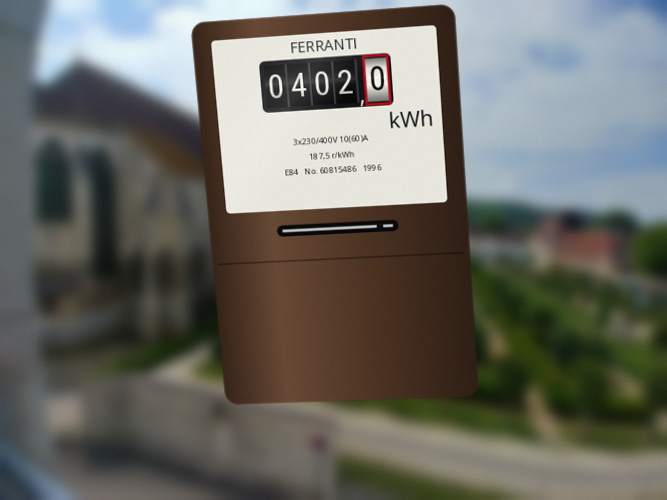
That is kWh 402.0
